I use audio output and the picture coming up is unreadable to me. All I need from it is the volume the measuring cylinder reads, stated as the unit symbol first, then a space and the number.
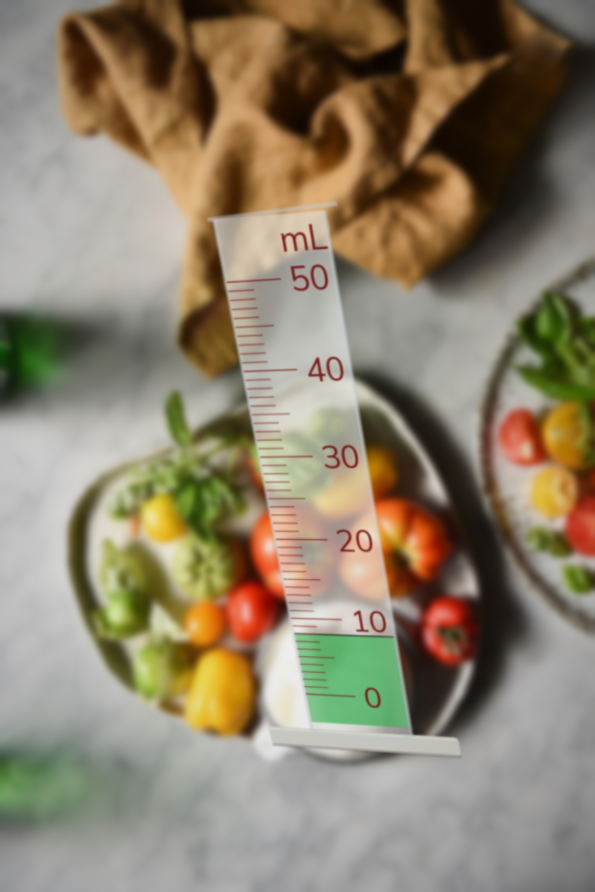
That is mL 8
